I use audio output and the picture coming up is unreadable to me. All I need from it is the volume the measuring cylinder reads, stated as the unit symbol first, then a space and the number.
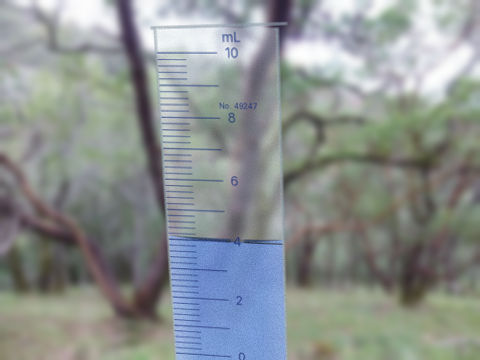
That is mL 4
